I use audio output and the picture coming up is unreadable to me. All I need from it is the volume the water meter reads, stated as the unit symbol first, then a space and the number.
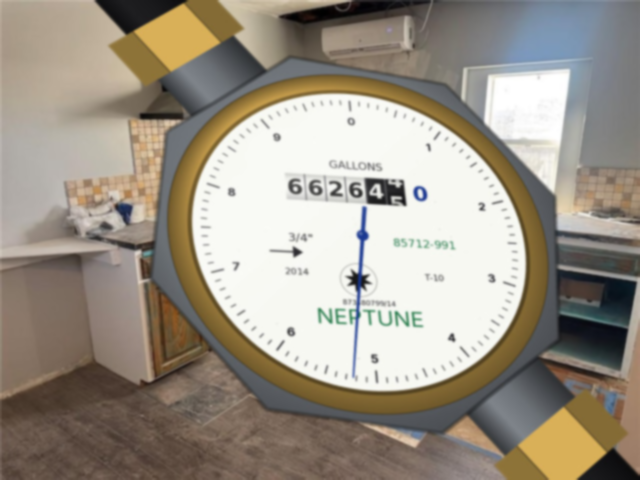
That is gal 6626445.2
